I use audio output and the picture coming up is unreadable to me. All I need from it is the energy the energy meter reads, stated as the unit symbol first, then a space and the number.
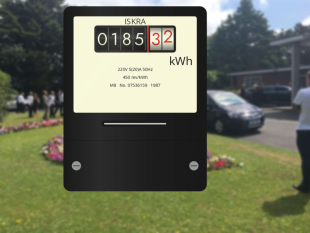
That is kWh 185.32
